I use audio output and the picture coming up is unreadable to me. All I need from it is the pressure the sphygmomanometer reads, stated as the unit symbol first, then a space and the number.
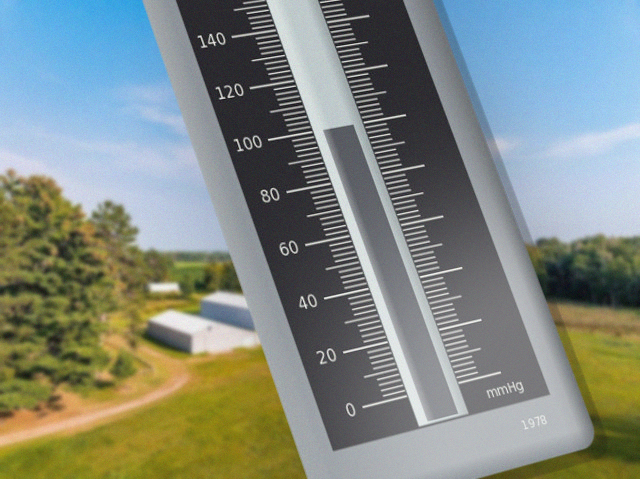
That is mmHg 100
